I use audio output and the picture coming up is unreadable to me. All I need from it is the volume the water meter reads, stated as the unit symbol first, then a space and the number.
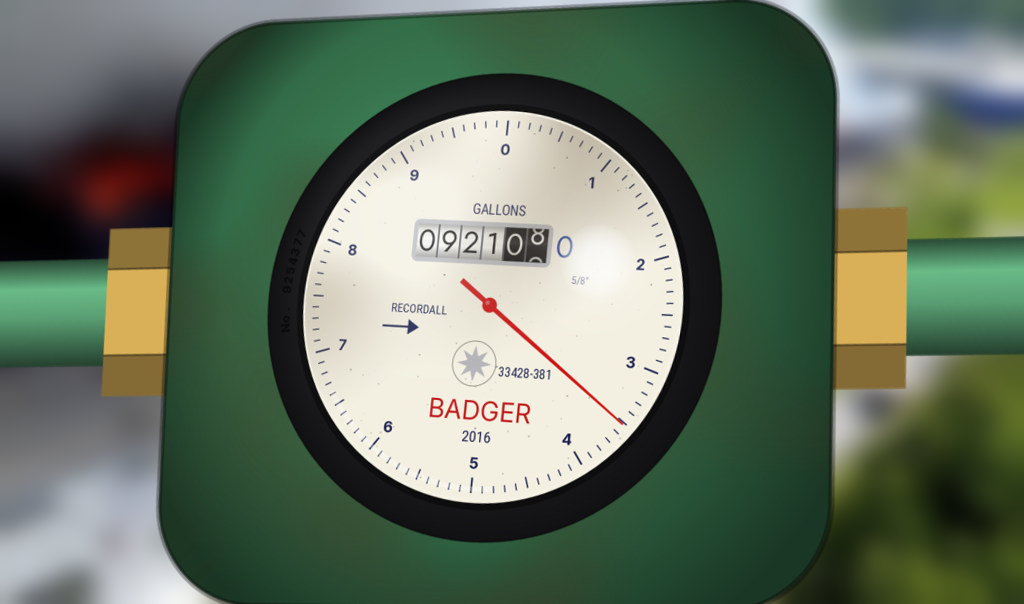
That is gal 921083.5
